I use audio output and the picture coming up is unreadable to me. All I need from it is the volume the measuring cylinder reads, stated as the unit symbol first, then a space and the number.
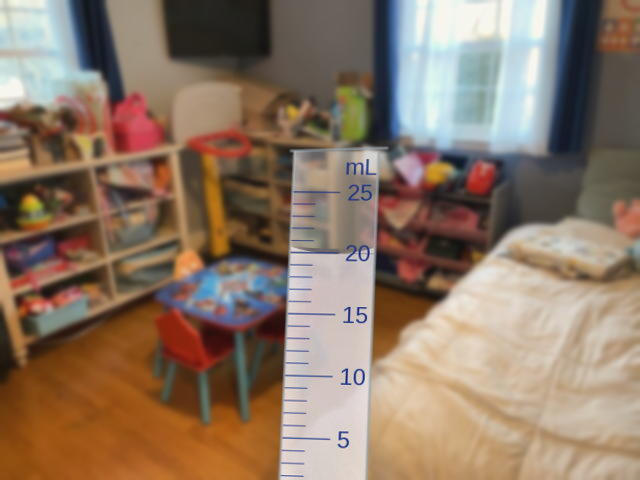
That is mL 20
